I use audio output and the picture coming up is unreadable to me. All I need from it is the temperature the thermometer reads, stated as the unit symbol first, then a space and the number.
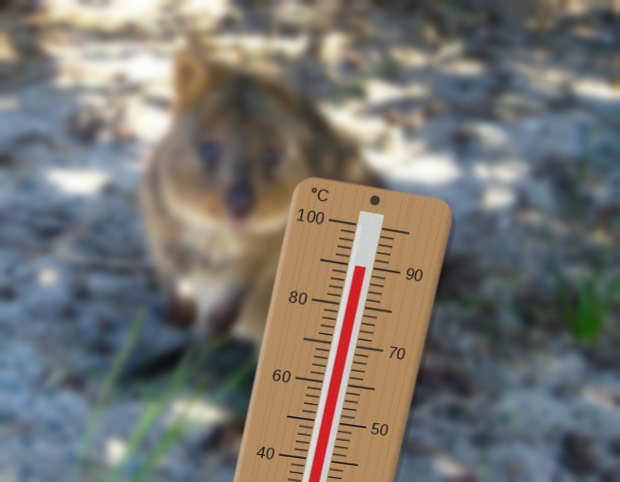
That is °C 90
